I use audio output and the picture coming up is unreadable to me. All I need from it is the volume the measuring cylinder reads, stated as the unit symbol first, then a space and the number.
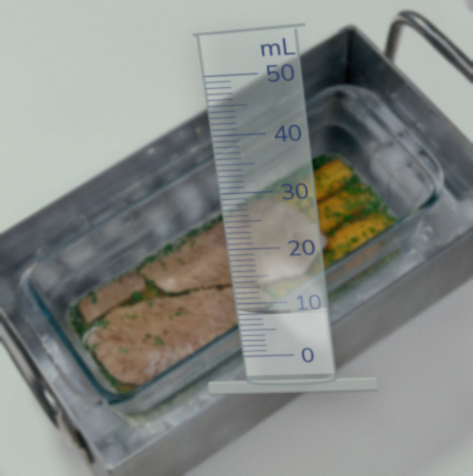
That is mL 8
